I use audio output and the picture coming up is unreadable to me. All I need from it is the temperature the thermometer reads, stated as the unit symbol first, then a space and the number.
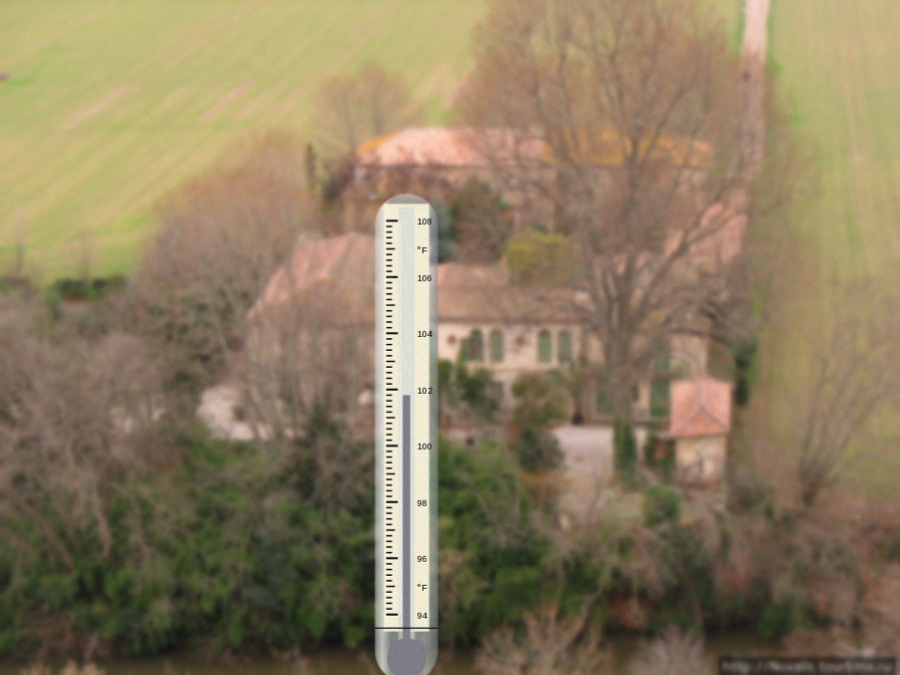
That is °F 101.8
